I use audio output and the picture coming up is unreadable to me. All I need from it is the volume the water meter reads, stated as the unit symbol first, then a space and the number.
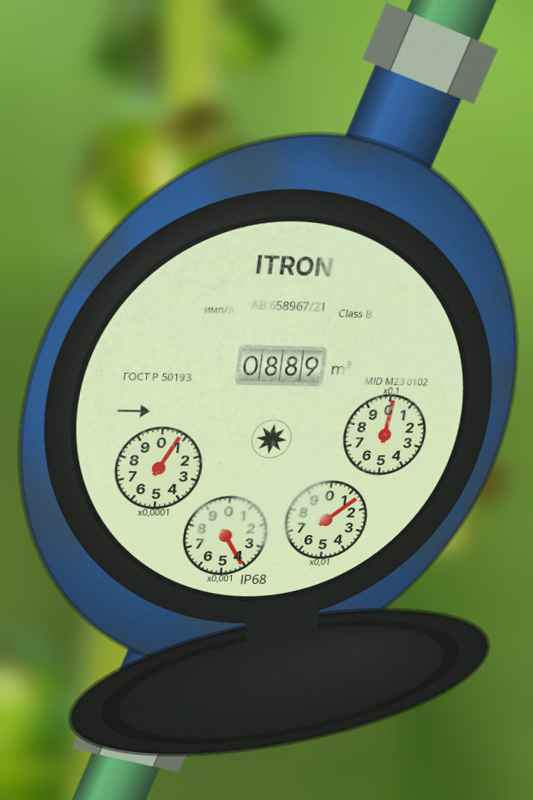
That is m³ 889.0140
